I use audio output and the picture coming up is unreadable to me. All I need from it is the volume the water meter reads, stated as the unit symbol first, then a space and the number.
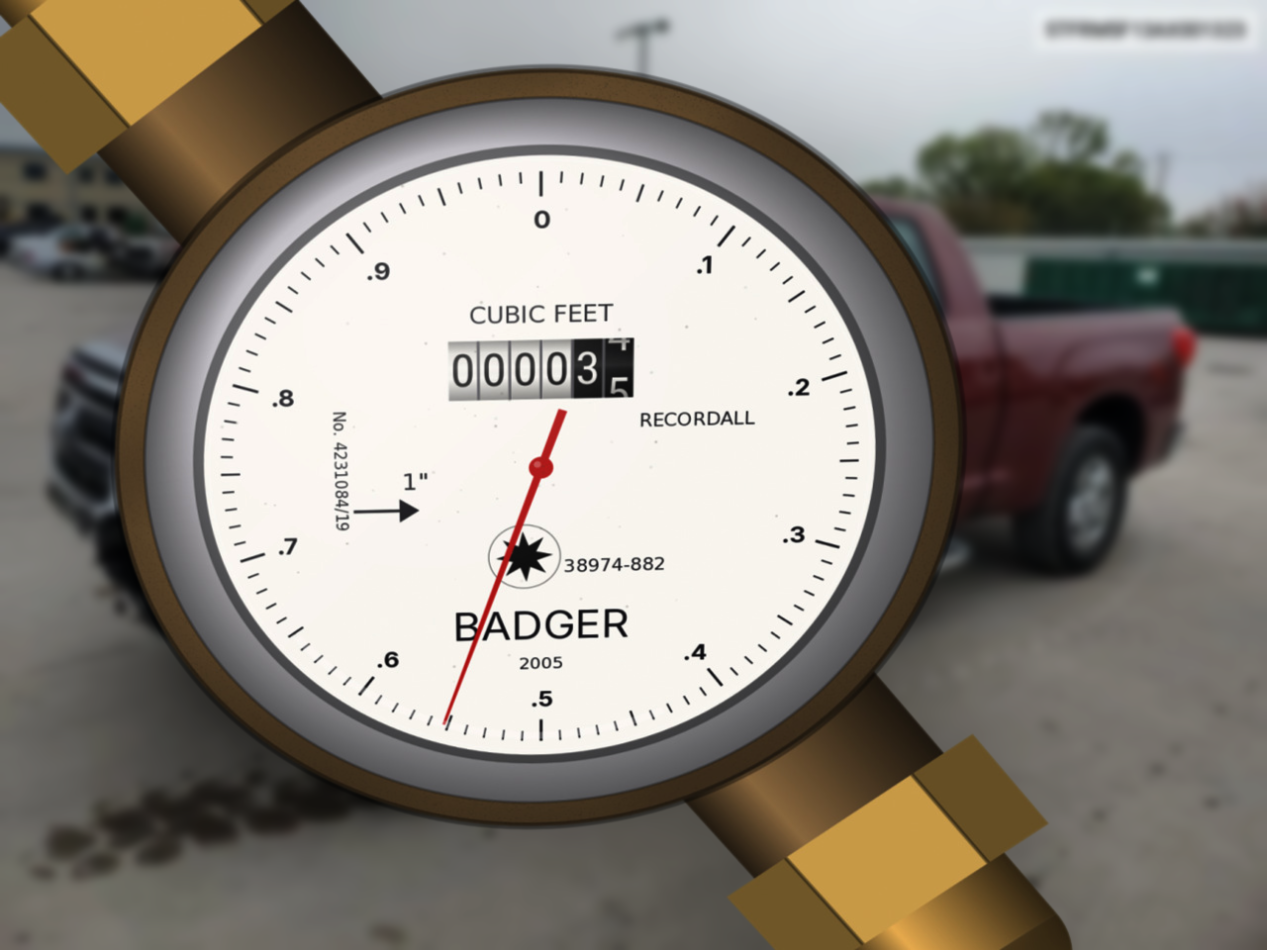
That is ft³ 34.55
